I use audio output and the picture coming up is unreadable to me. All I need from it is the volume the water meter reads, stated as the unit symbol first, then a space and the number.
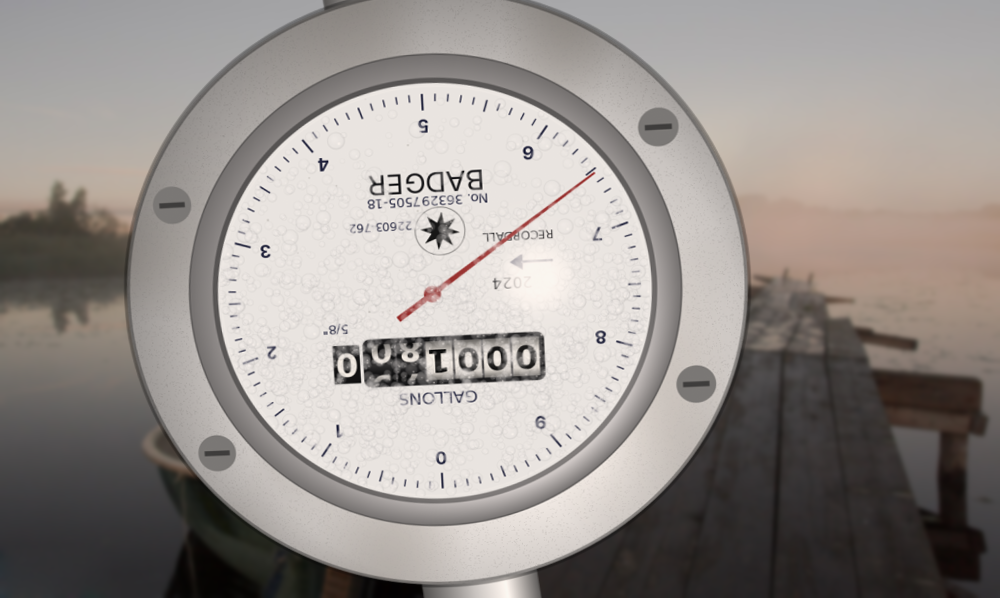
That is gal 1796.5
